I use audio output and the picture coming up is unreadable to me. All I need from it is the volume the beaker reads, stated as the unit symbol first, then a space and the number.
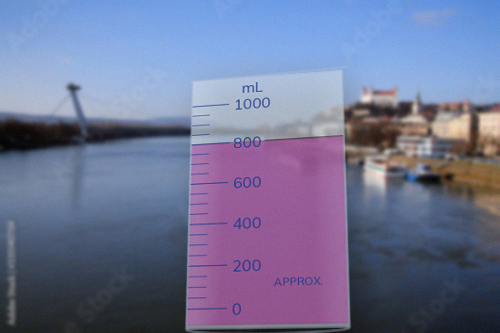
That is mL 800
